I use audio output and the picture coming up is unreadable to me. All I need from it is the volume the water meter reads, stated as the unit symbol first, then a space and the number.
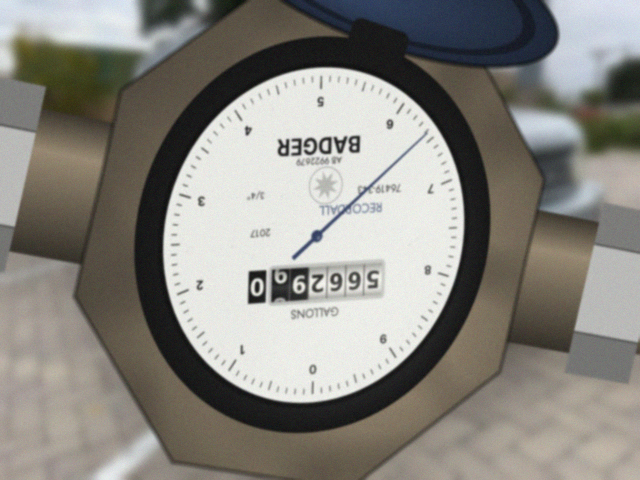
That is gal 5662986.4
